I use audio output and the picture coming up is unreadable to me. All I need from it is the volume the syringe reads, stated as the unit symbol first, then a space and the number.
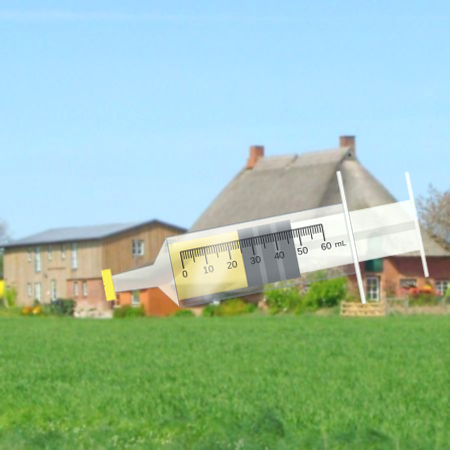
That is mL 25
